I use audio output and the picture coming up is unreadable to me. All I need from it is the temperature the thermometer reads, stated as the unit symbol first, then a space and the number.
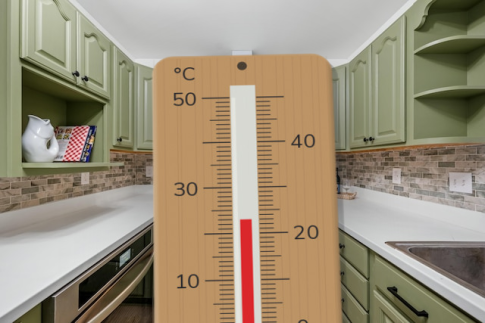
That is °C 23
